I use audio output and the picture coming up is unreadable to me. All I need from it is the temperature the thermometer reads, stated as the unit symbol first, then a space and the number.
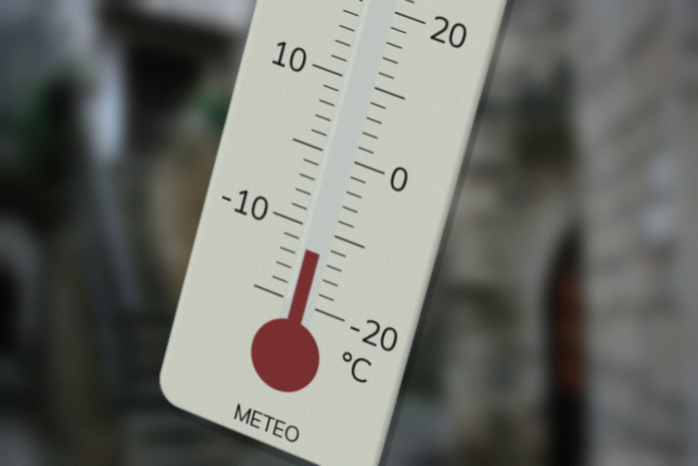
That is °C -13
